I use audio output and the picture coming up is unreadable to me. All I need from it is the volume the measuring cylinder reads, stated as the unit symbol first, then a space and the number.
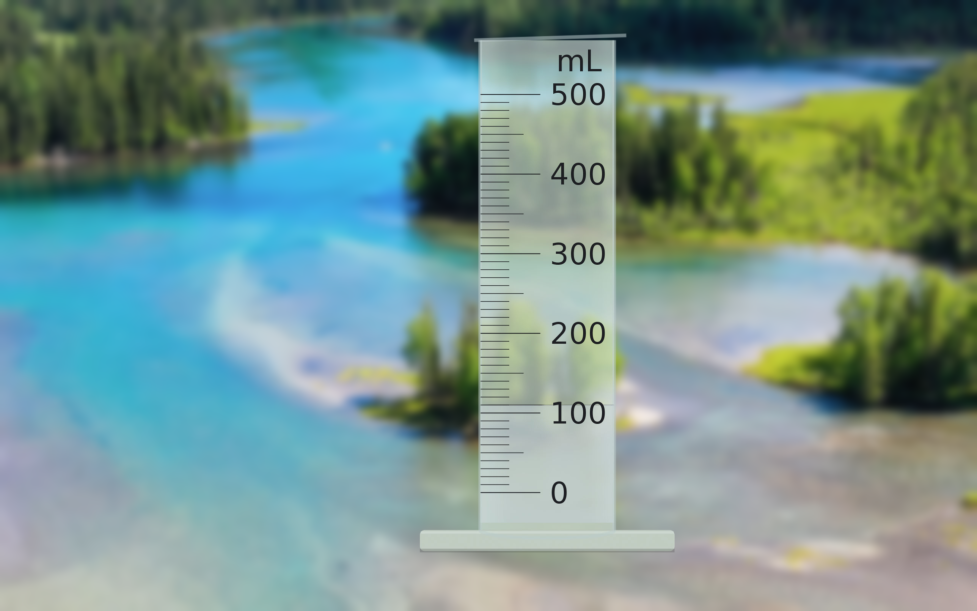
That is mL 110
